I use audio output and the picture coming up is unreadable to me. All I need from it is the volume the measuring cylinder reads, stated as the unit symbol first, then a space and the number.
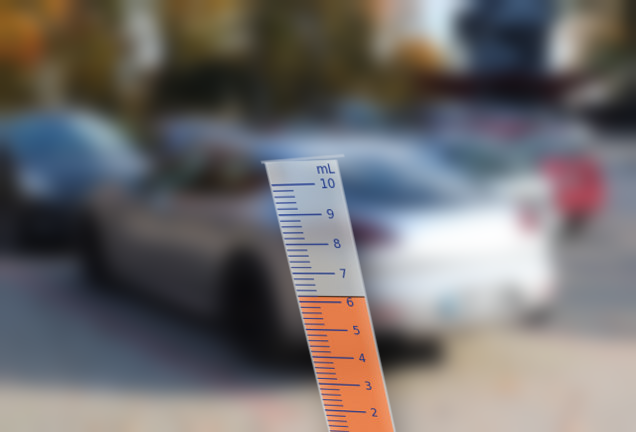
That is mL 6.2
